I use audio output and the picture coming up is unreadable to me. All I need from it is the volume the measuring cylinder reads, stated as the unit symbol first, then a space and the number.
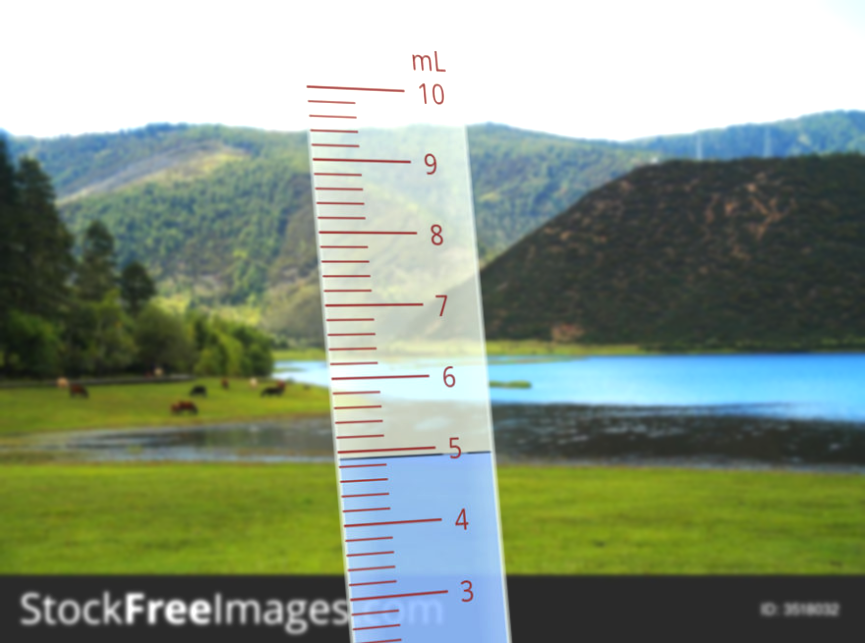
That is mL 4.9
